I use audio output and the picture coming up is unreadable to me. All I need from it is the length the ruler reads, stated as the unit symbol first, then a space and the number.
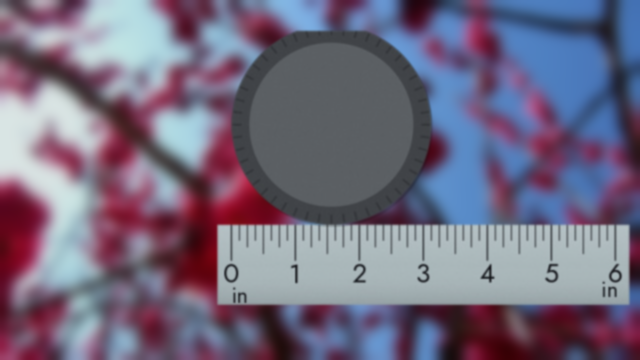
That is in 3.125
